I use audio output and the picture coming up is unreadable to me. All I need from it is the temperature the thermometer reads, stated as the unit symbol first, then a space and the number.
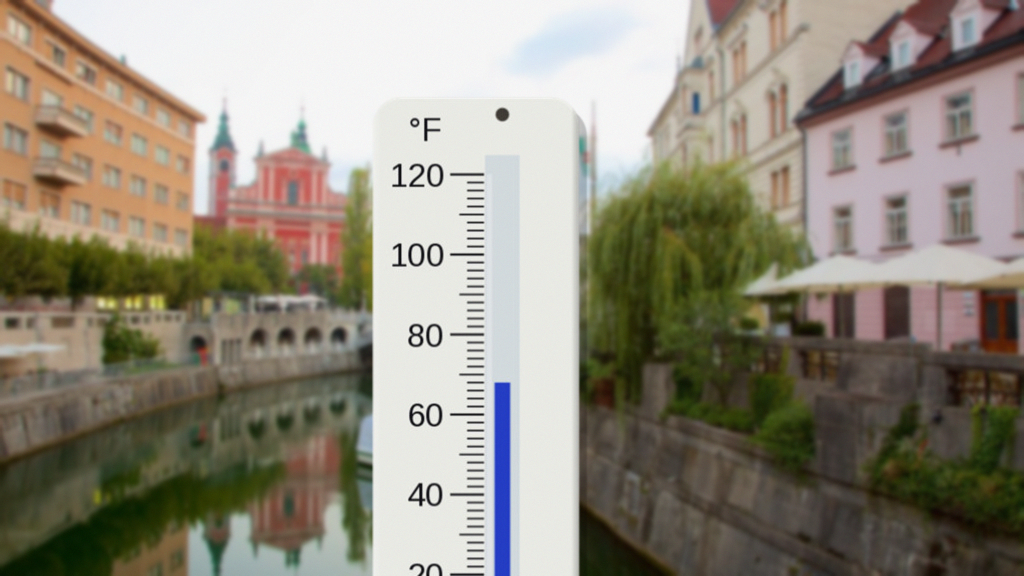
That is °F 68
